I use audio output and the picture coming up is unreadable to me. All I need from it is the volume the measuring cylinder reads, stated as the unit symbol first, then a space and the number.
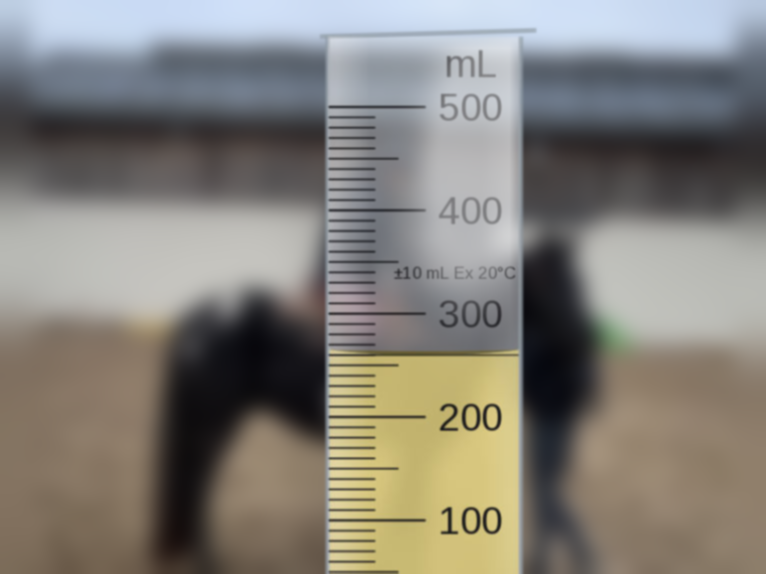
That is mL 260
